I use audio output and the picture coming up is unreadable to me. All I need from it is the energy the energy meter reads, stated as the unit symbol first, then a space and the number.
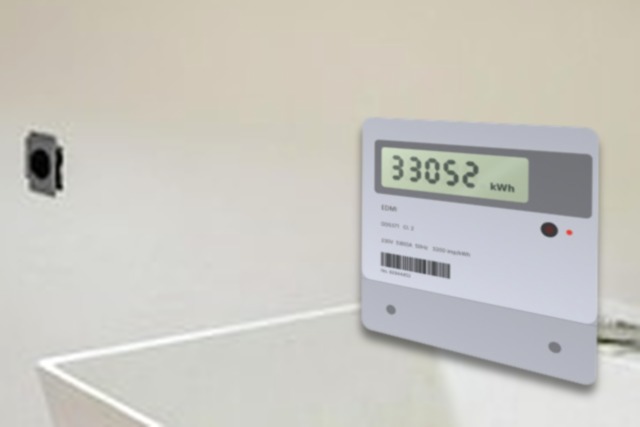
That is kWh 33052
